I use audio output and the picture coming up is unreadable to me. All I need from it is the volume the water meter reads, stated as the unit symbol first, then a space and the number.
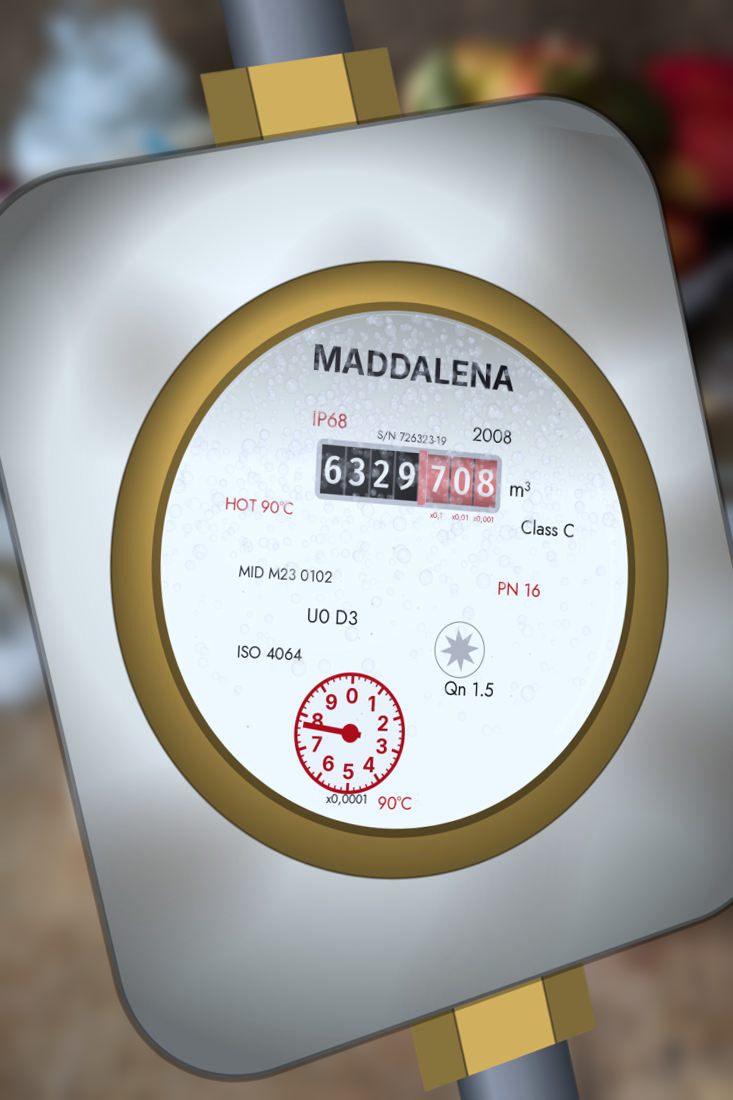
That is m³ 6329.7087
